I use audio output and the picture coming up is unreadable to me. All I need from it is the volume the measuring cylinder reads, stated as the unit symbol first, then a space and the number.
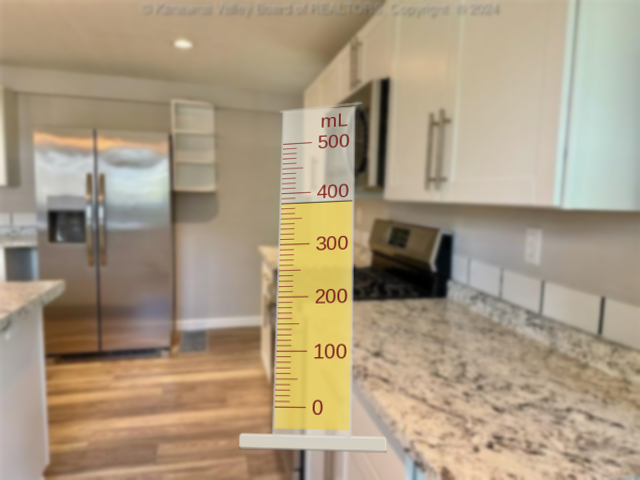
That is mL 380
